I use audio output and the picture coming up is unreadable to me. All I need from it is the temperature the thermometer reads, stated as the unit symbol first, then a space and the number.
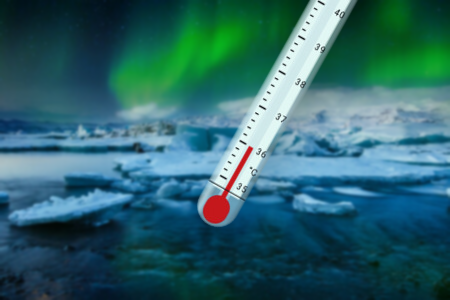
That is °C 36
